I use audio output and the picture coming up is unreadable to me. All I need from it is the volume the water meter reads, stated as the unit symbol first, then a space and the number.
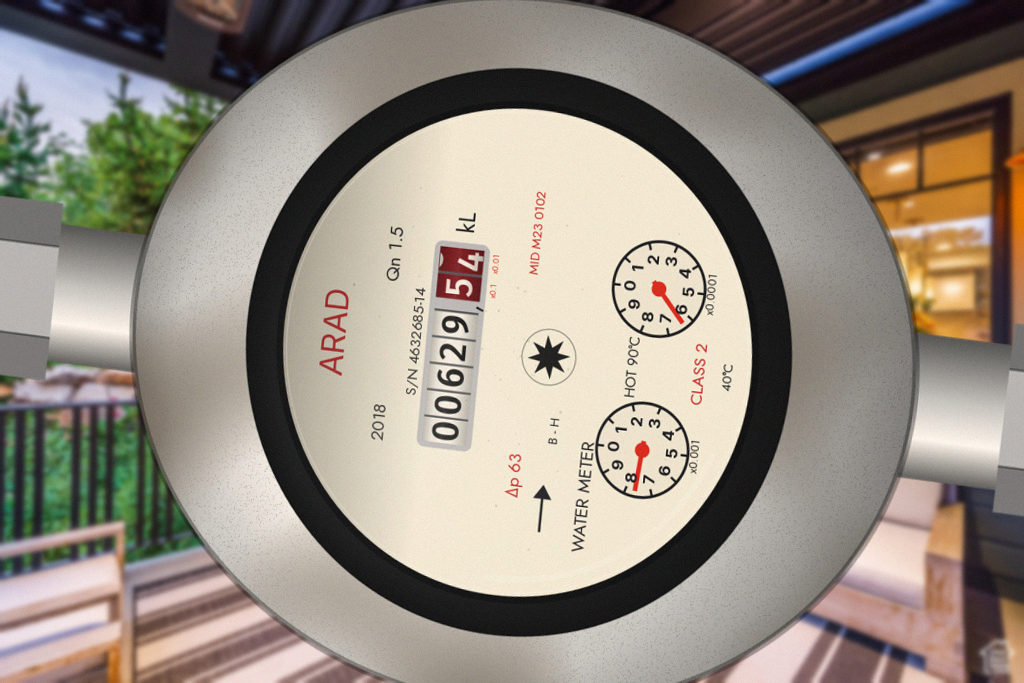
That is kL 629.5376
